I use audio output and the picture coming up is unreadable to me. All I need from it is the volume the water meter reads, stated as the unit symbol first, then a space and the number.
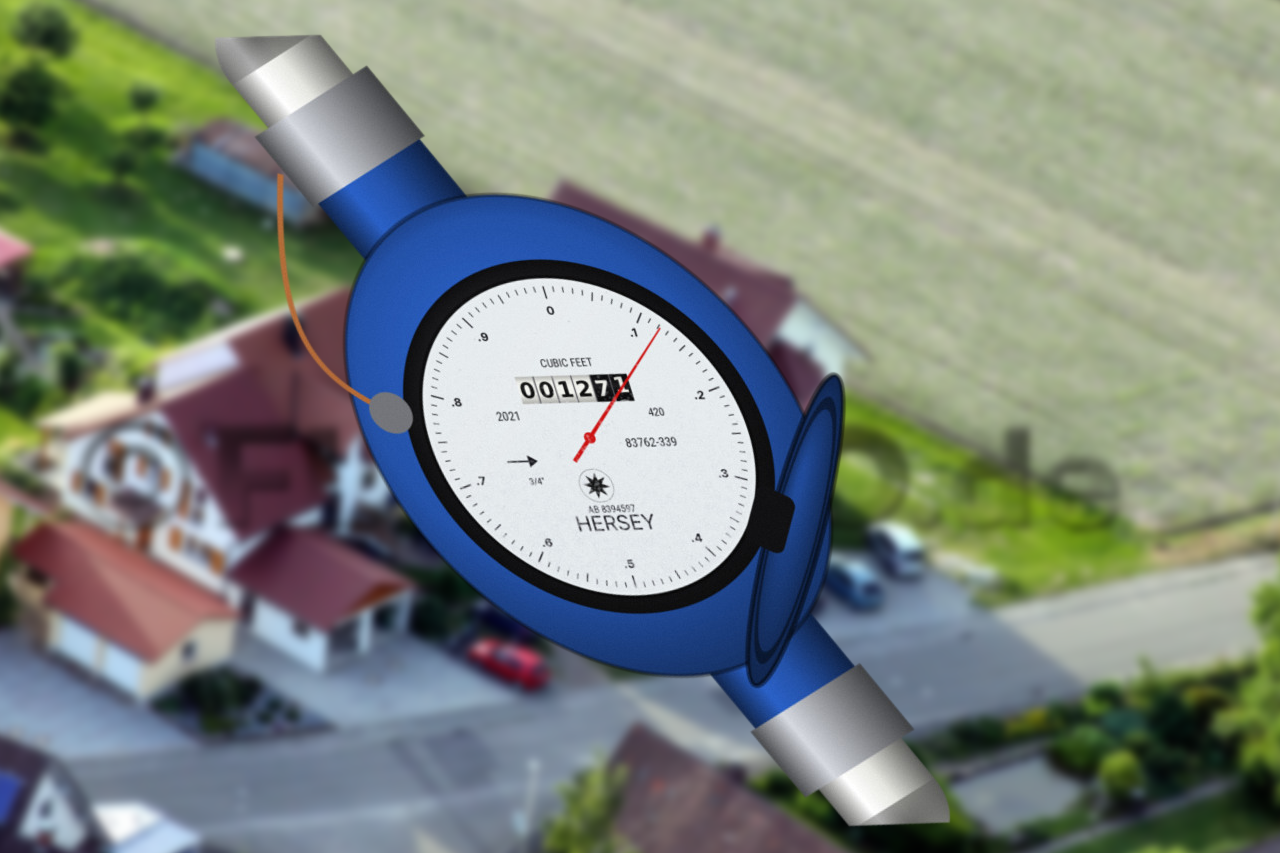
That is ft³ 1271.12
